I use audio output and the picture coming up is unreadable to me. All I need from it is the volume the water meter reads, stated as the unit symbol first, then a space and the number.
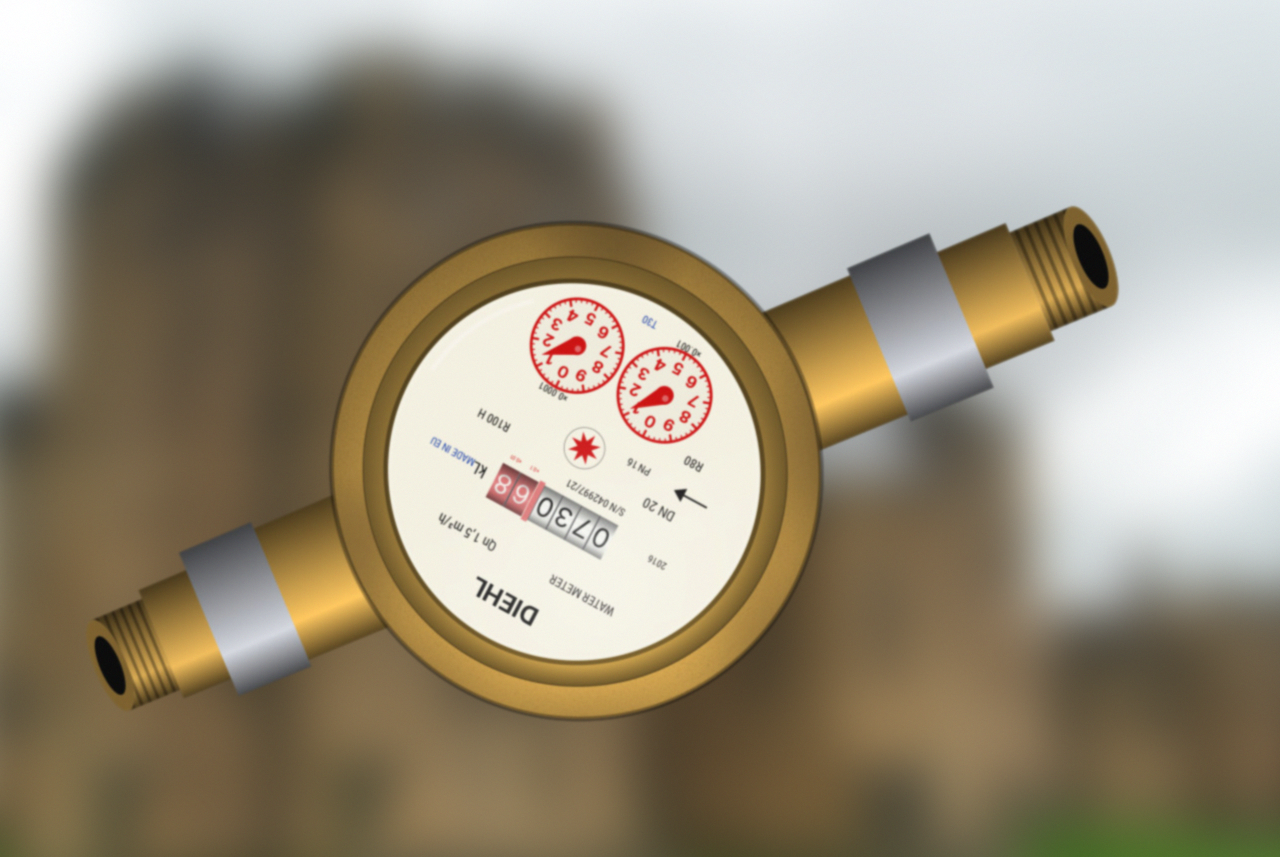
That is kL 730.6811
